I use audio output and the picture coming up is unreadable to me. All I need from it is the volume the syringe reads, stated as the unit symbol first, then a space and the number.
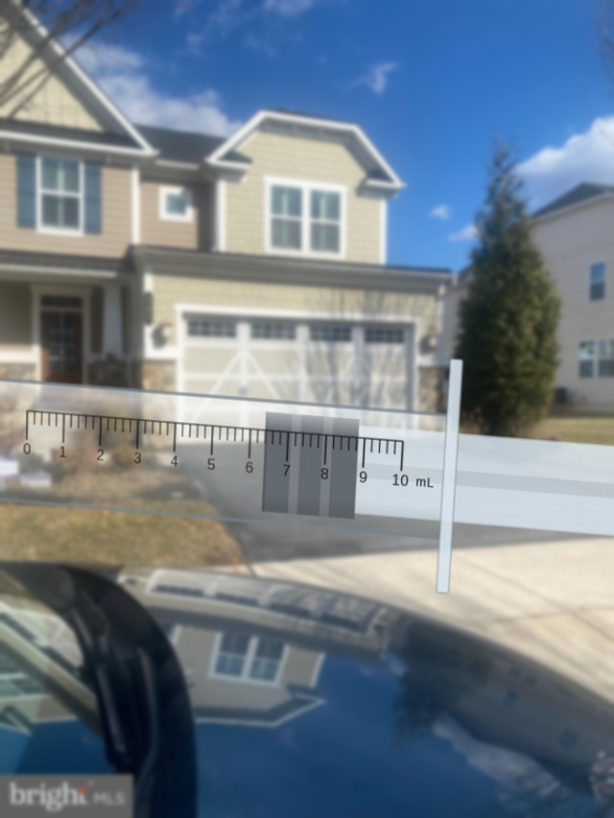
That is mL 6.4
